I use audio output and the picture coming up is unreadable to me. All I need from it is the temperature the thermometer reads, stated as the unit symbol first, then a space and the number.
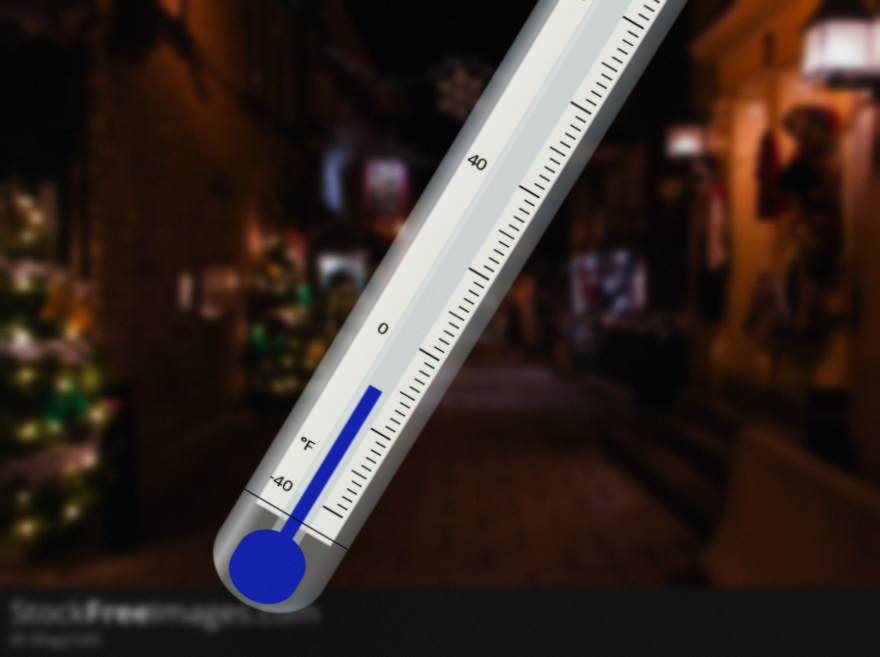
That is °F -12
